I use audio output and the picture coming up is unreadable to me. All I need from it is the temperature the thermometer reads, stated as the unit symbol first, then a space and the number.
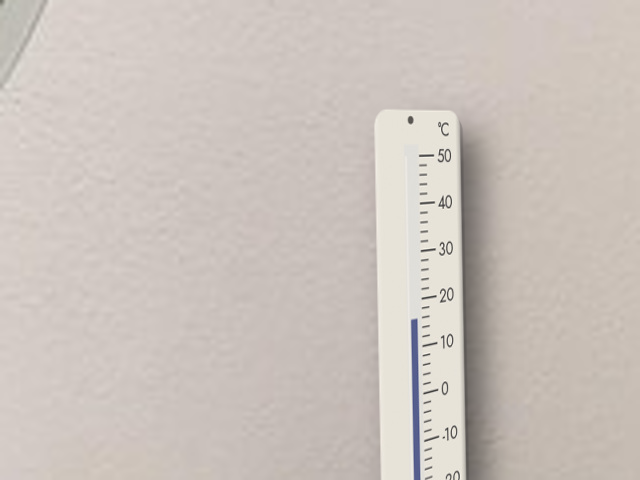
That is °C 16
